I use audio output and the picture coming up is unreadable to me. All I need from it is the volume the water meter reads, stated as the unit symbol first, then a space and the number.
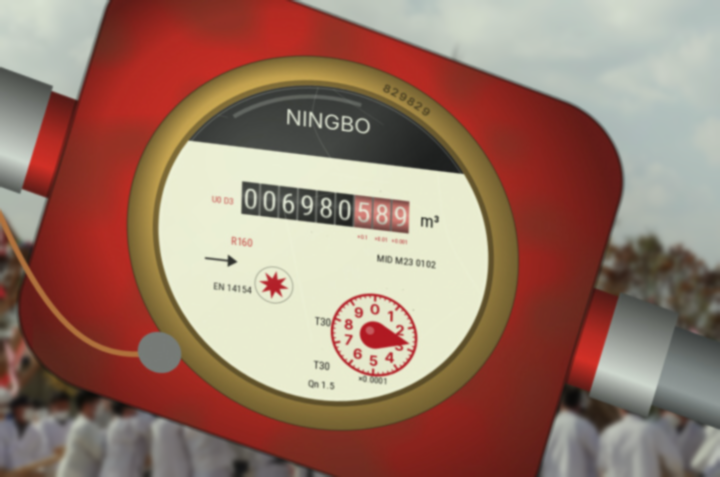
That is m³ 6980.5892
